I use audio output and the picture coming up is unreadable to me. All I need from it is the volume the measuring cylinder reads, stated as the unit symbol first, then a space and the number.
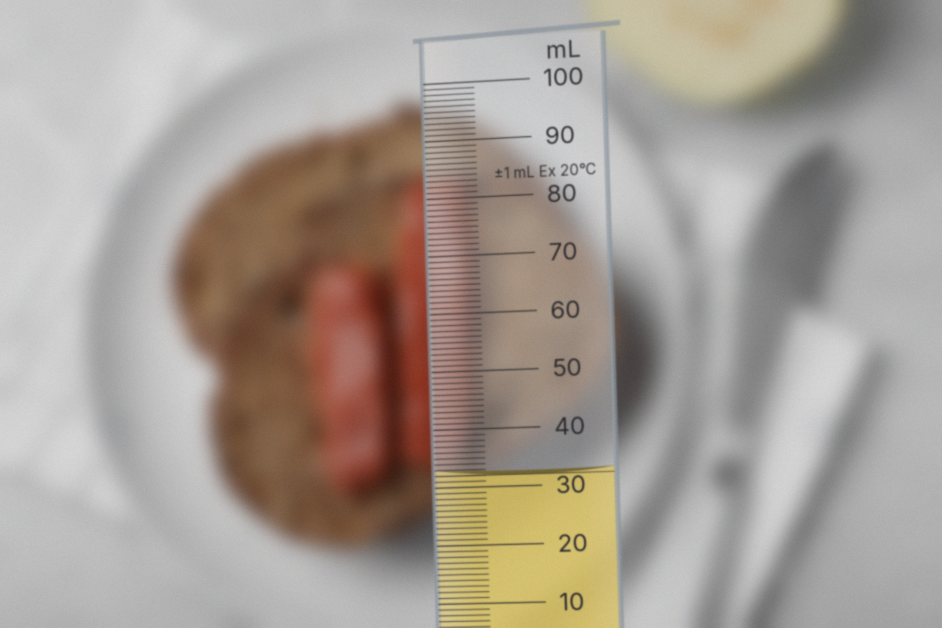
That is mL 32
